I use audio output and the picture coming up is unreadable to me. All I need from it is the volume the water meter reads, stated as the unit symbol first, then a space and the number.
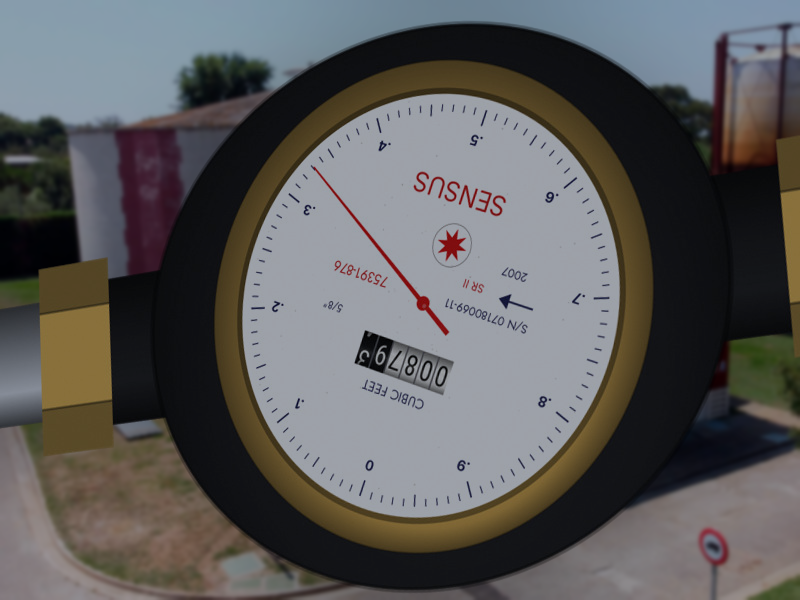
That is ft³ 8793.33
